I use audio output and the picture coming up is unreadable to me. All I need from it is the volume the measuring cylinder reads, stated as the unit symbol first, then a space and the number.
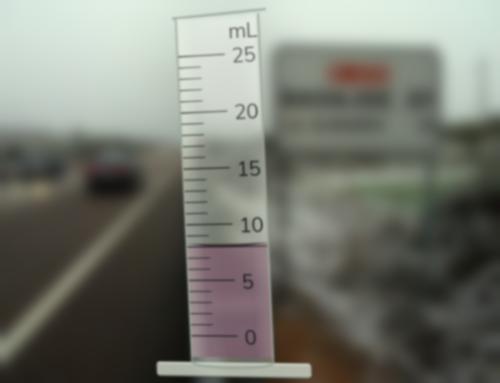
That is mL 8
